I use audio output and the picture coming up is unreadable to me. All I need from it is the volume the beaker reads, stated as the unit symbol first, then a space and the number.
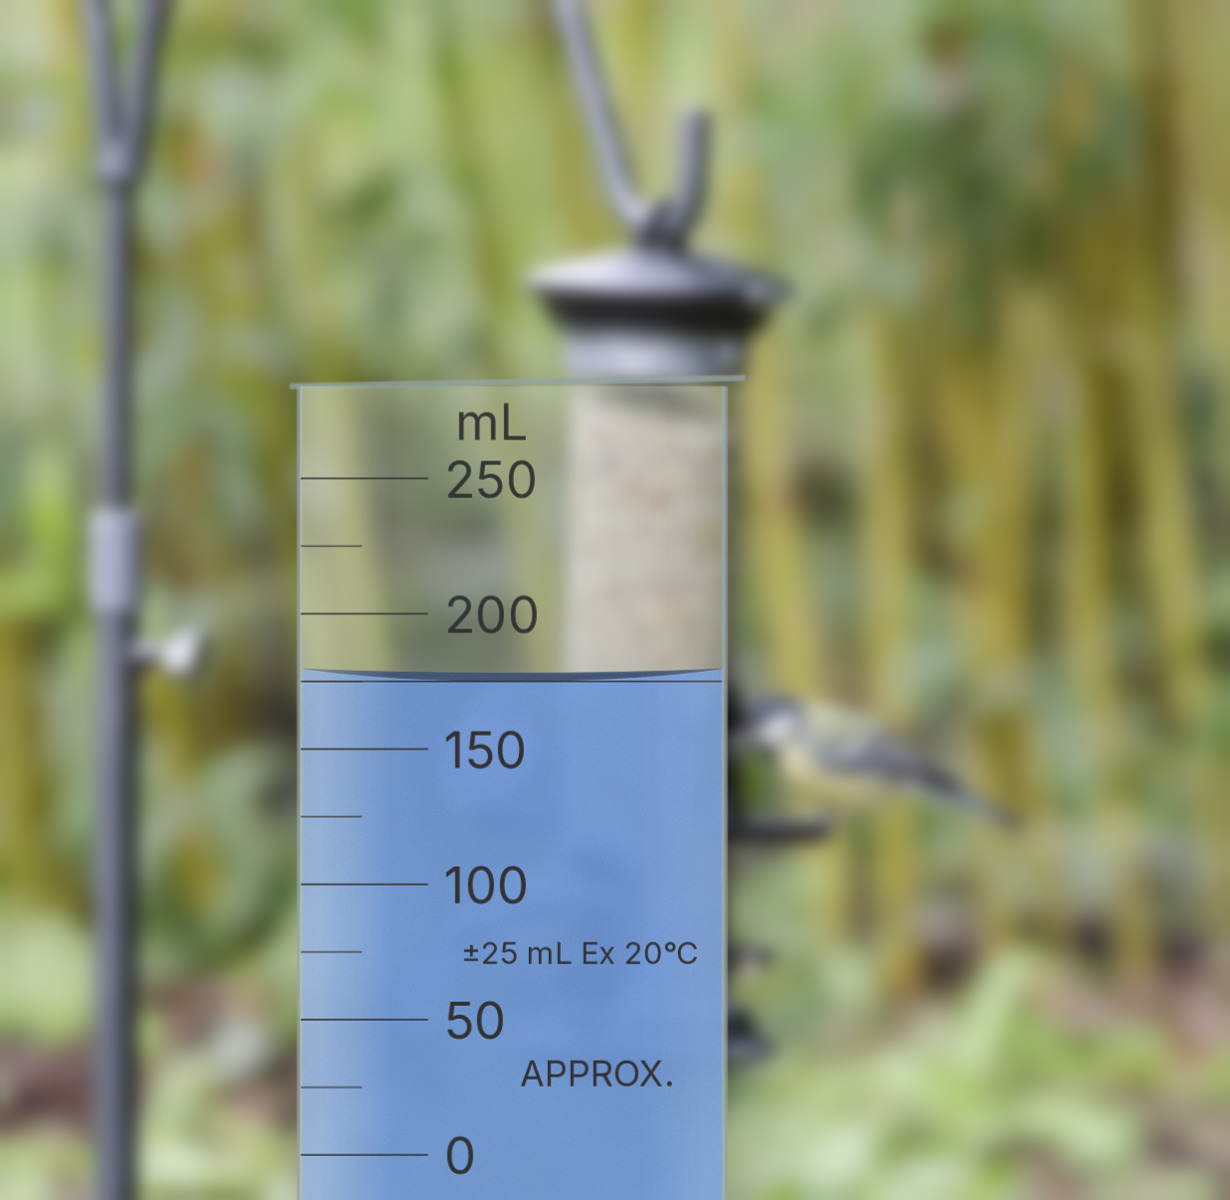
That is mL 175
